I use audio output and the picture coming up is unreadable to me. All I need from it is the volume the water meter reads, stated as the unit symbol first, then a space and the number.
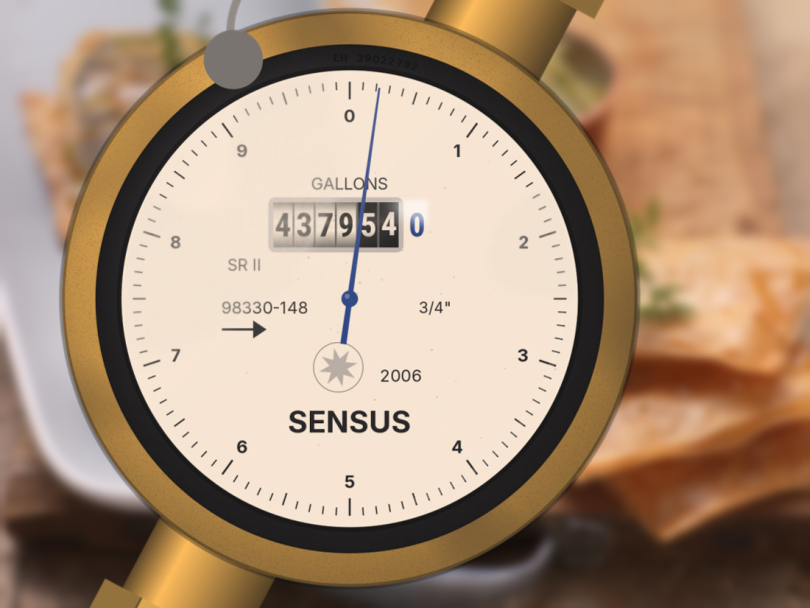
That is gal 4379540.2
